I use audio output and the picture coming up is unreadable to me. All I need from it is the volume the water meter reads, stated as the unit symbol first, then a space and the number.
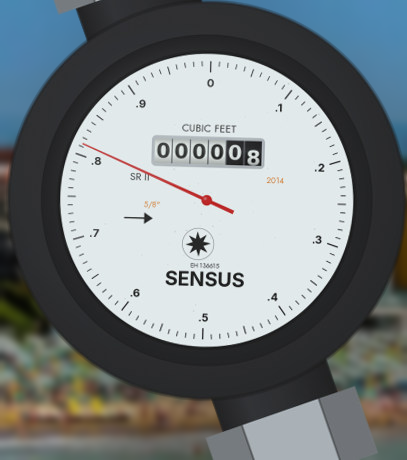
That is ft³ 7.81
